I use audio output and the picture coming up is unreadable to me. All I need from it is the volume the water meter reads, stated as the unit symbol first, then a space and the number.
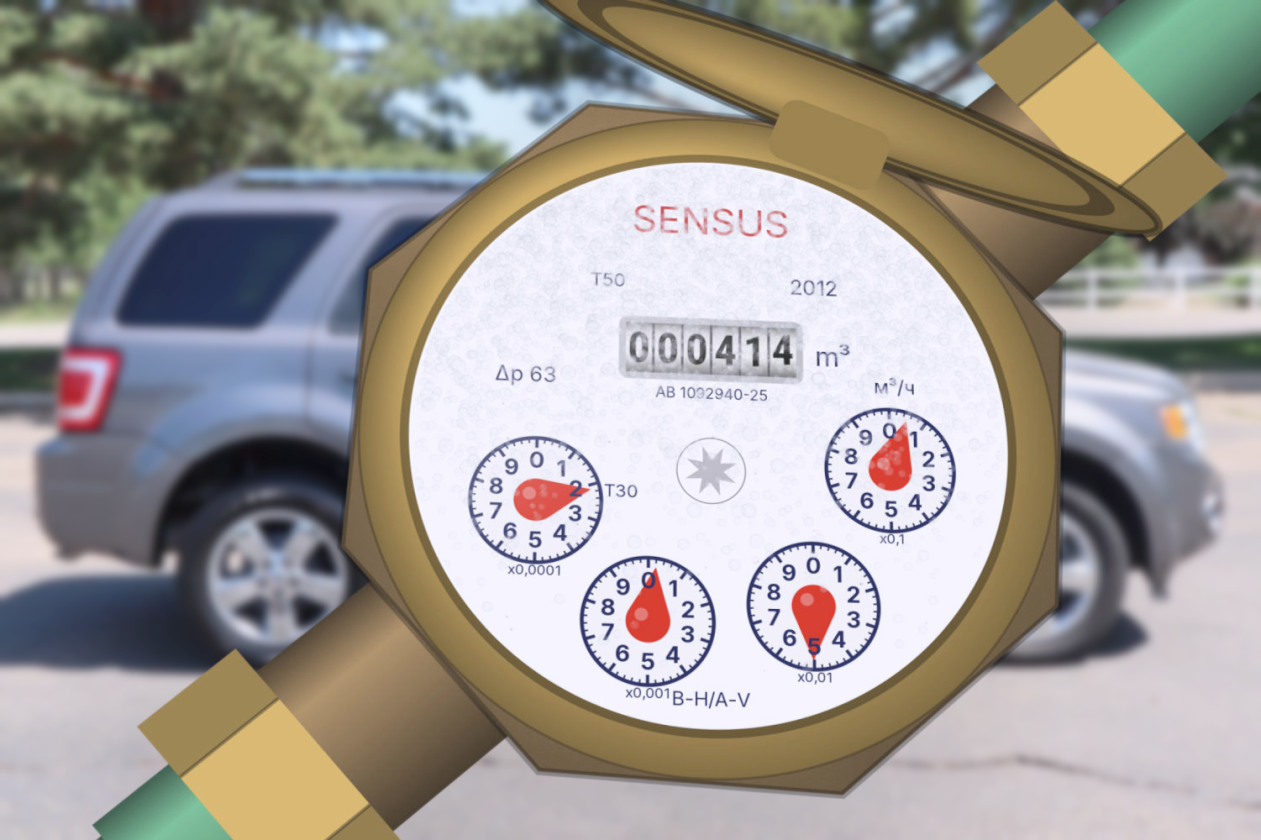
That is m³ 414.0502
